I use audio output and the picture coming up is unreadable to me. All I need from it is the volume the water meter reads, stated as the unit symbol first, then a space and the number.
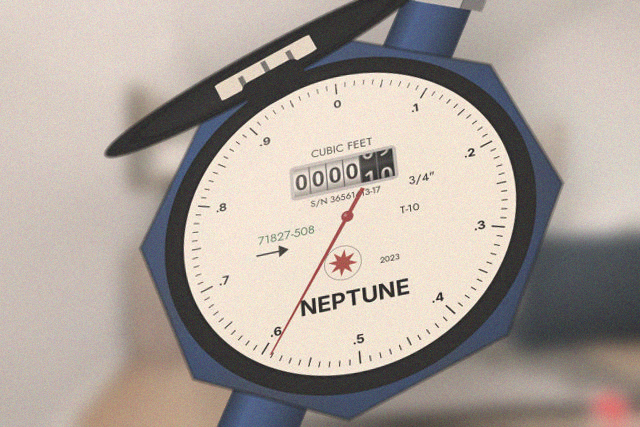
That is ft³ 9.59
